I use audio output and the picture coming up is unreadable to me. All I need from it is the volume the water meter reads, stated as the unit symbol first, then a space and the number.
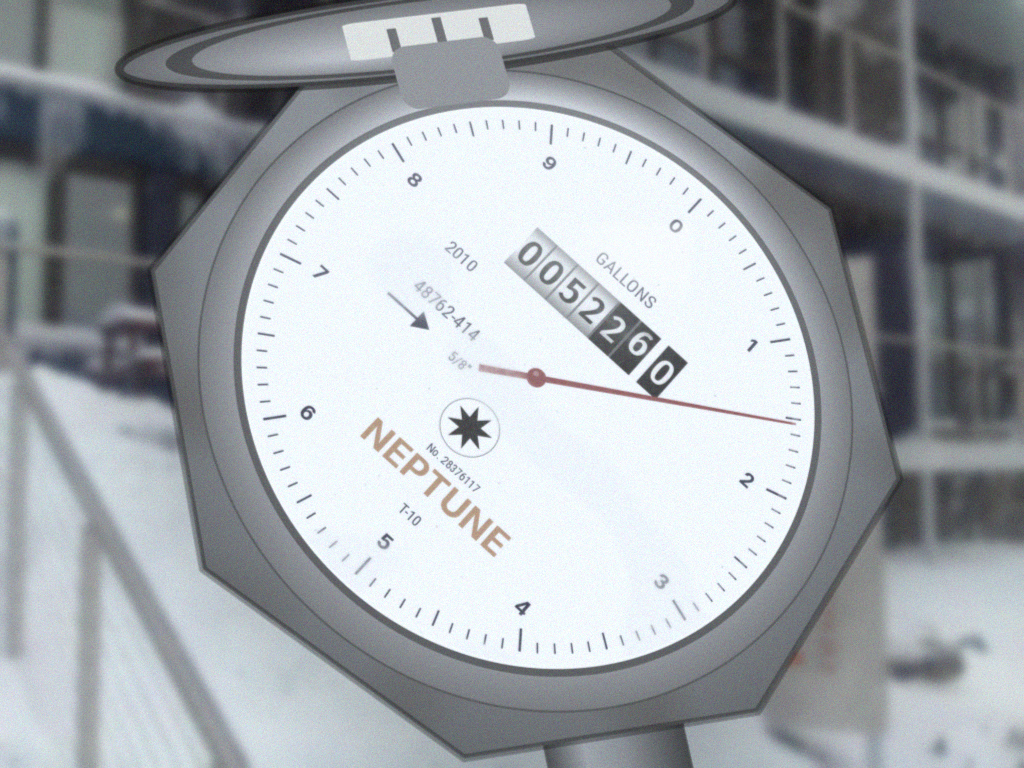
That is gal 52261.5
